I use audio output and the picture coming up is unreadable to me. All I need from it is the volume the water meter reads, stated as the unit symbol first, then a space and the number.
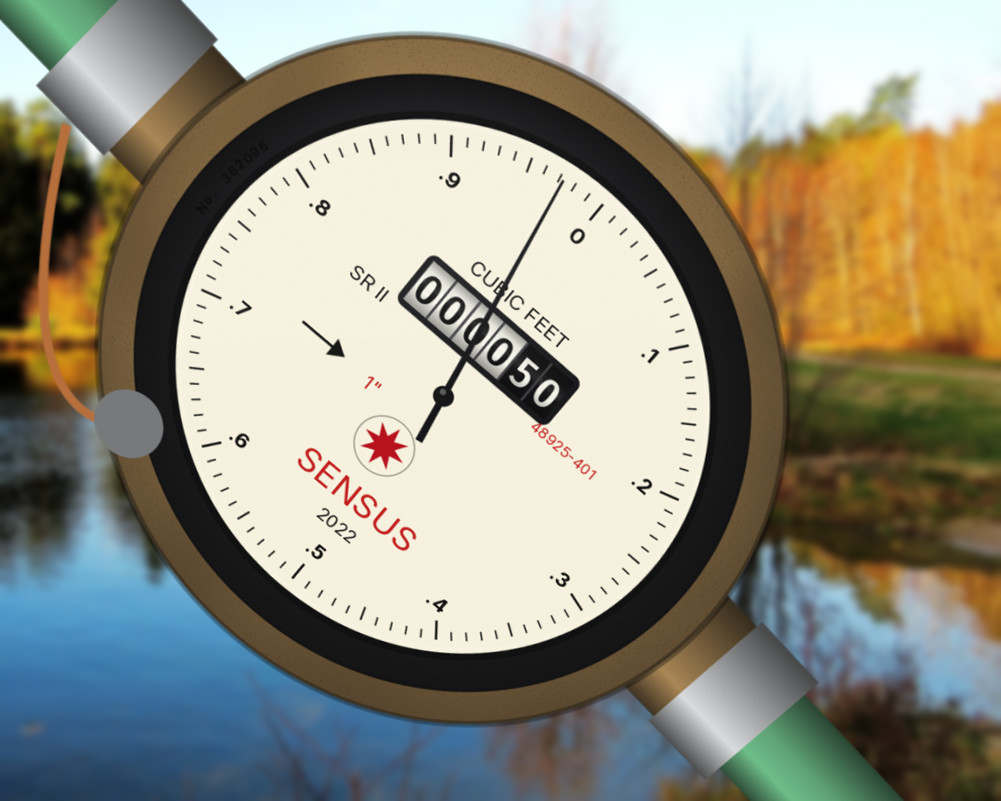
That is ft³ 49.97
